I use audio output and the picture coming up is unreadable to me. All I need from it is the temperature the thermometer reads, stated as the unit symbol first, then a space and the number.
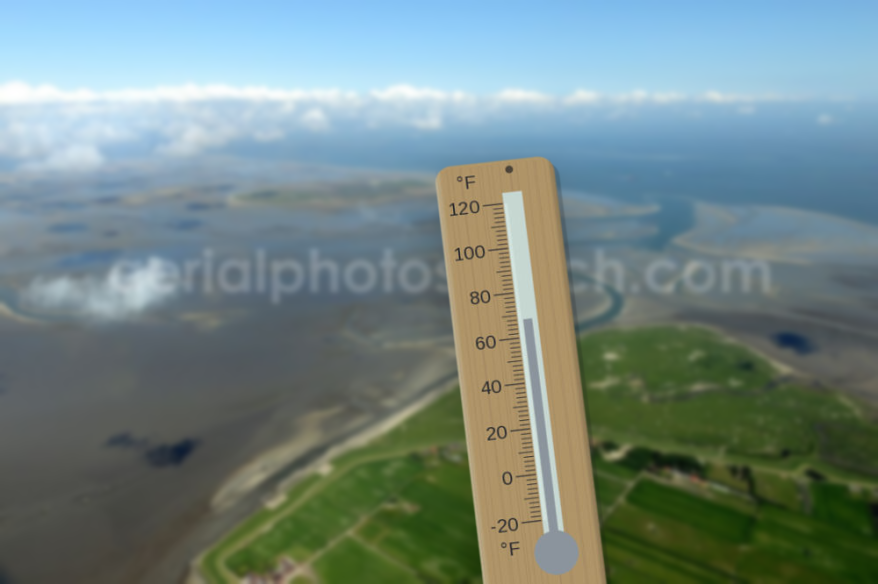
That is °F 68
